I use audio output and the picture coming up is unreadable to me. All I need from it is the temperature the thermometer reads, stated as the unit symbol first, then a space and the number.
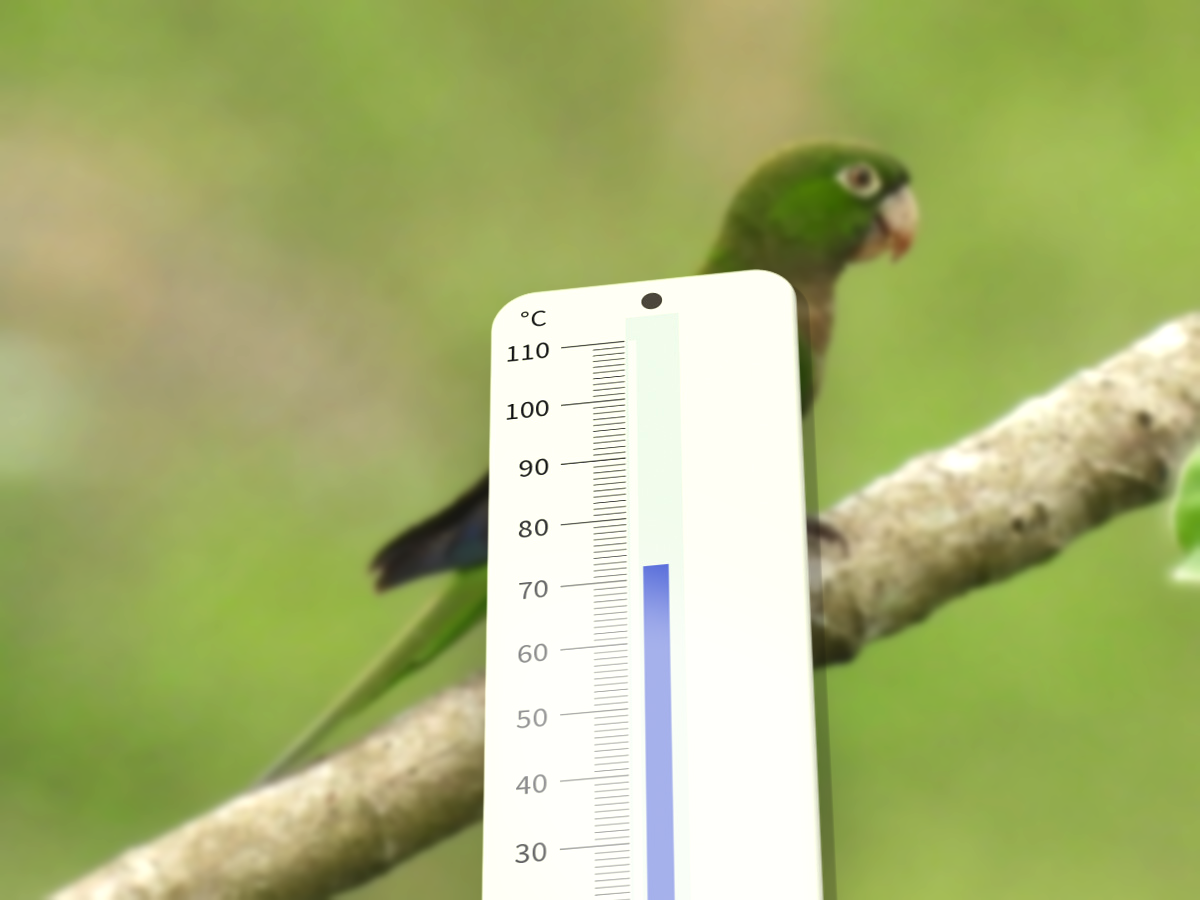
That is °C 72
